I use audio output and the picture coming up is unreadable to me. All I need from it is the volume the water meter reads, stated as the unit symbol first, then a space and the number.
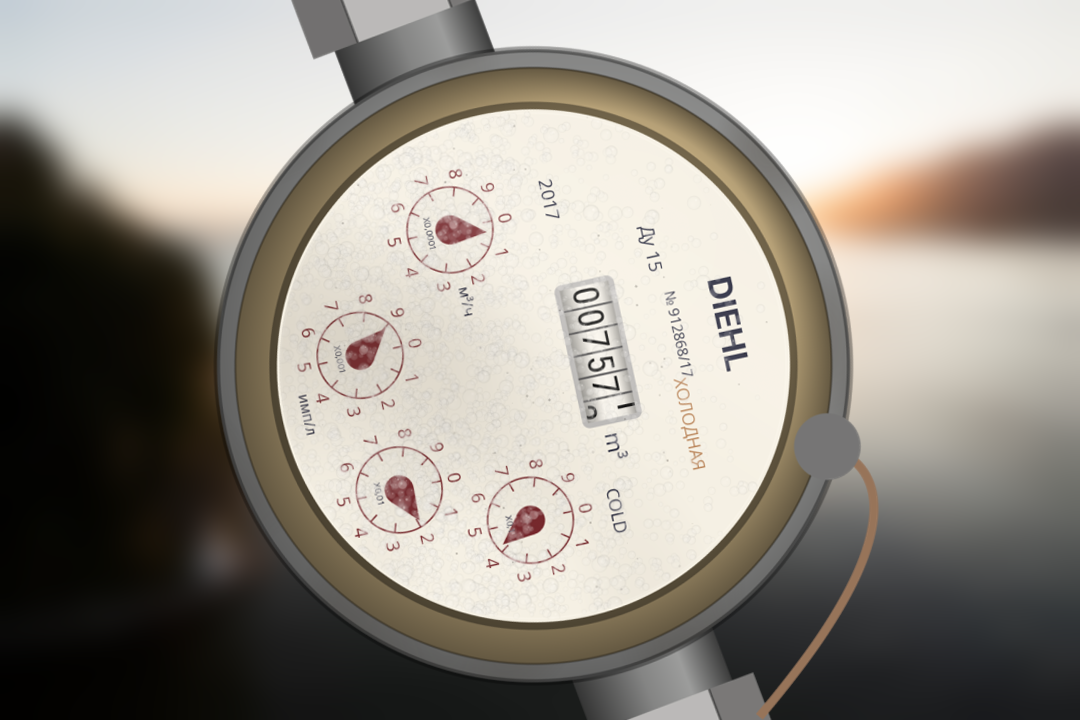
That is m³ 7571.4190
